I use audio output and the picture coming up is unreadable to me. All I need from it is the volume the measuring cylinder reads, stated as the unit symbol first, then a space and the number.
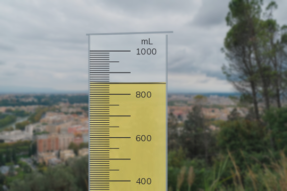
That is mL 850
